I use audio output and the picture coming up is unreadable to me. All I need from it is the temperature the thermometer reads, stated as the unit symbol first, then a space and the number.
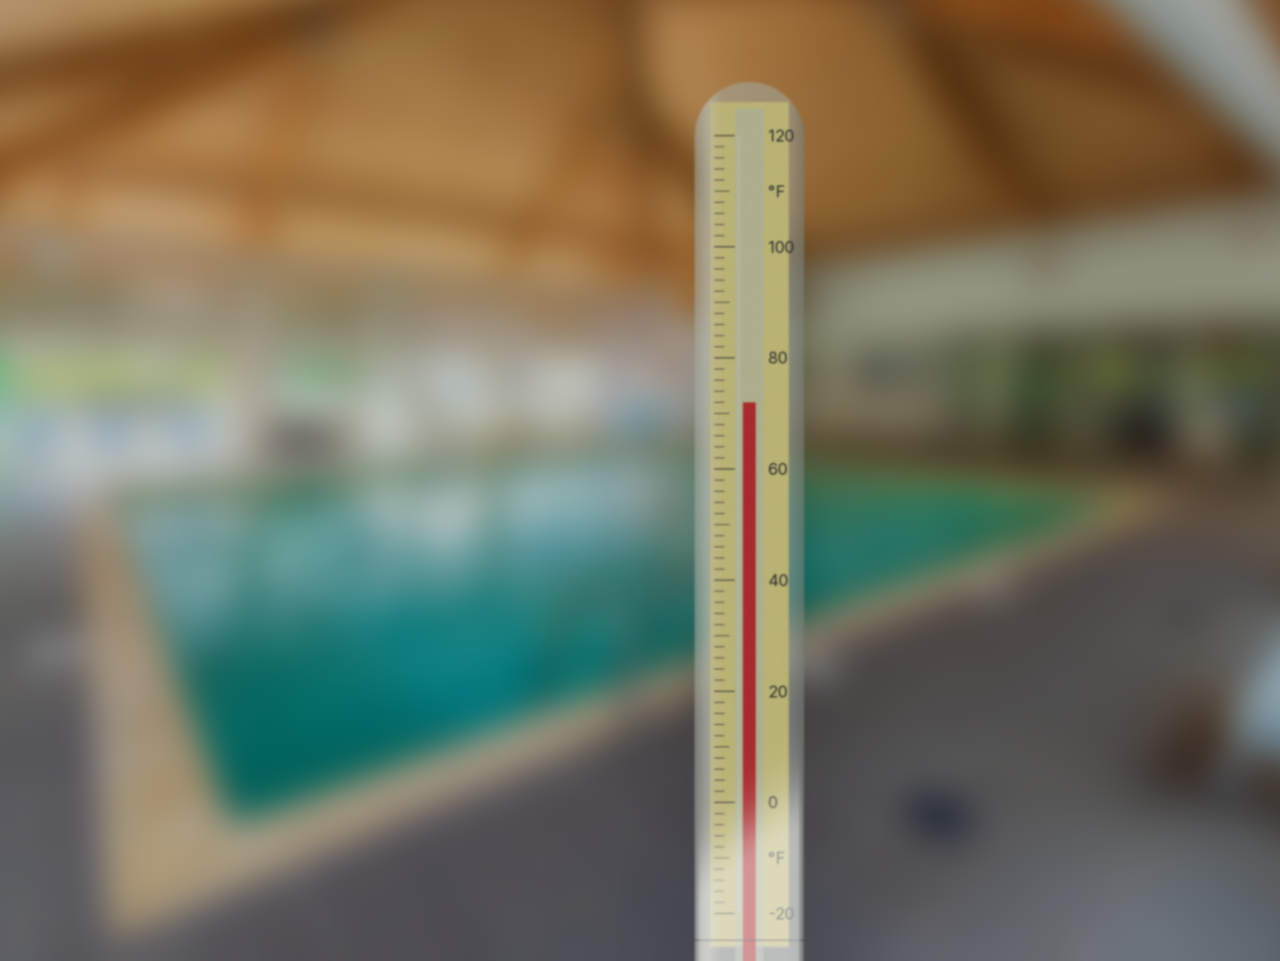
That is °F 72
